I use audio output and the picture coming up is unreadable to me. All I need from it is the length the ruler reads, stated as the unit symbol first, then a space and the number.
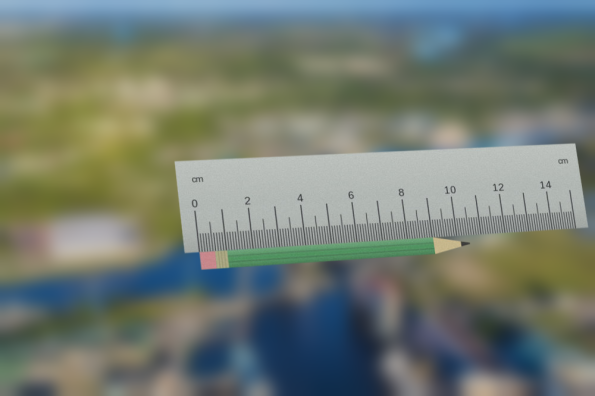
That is cm 10.5
